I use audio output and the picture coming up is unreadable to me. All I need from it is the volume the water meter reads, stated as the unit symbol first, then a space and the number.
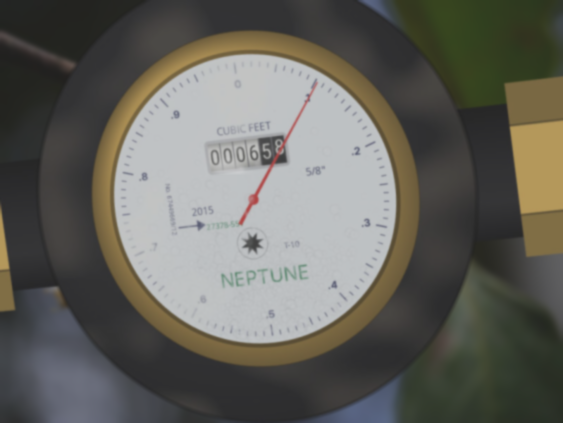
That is ft³ 658.10
